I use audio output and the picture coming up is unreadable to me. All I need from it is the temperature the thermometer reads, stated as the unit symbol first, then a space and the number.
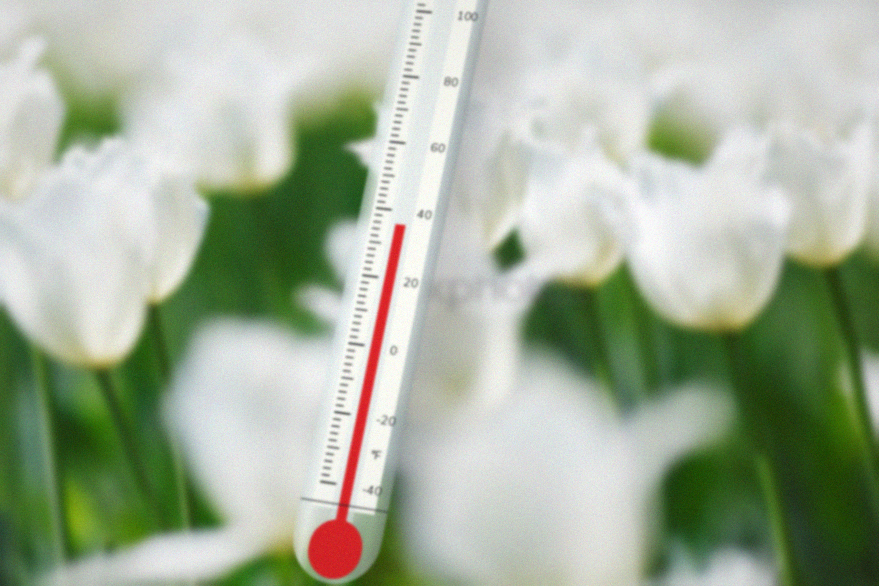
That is °F 36
